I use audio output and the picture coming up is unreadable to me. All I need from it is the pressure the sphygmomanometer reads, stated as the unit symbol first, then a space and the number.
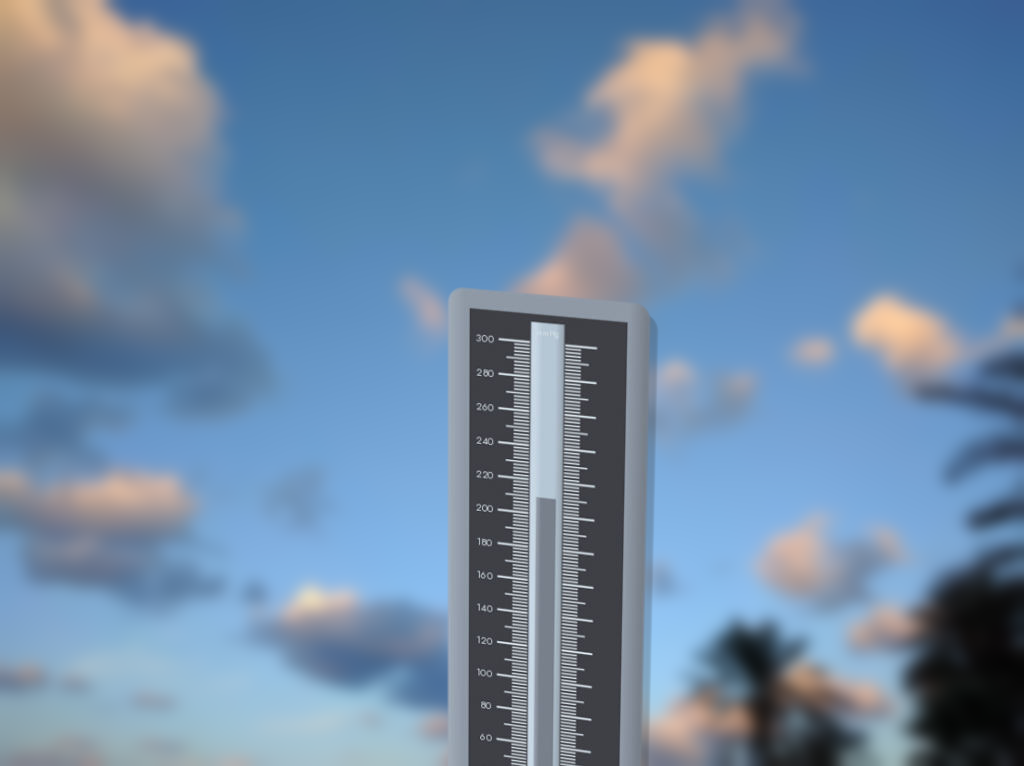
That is mmHg 210
